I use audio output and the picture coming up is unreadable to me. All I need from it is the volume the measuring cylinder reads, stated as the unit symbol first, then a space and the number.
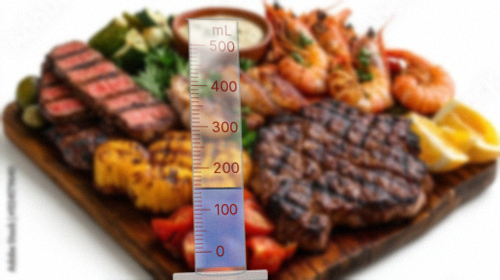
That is mL 150
